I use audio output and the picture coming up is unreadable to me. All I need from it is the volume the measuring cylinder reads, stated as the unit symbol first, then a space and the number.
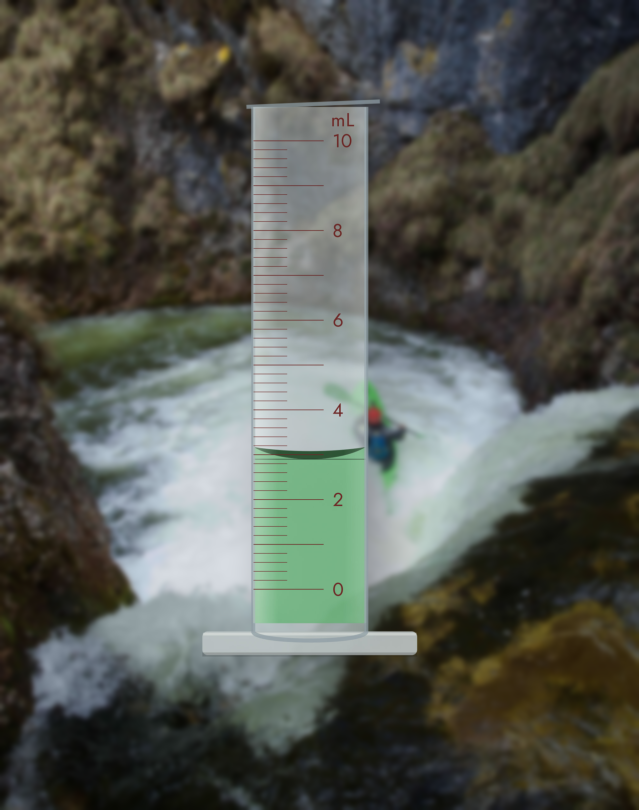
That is mL 2.9
